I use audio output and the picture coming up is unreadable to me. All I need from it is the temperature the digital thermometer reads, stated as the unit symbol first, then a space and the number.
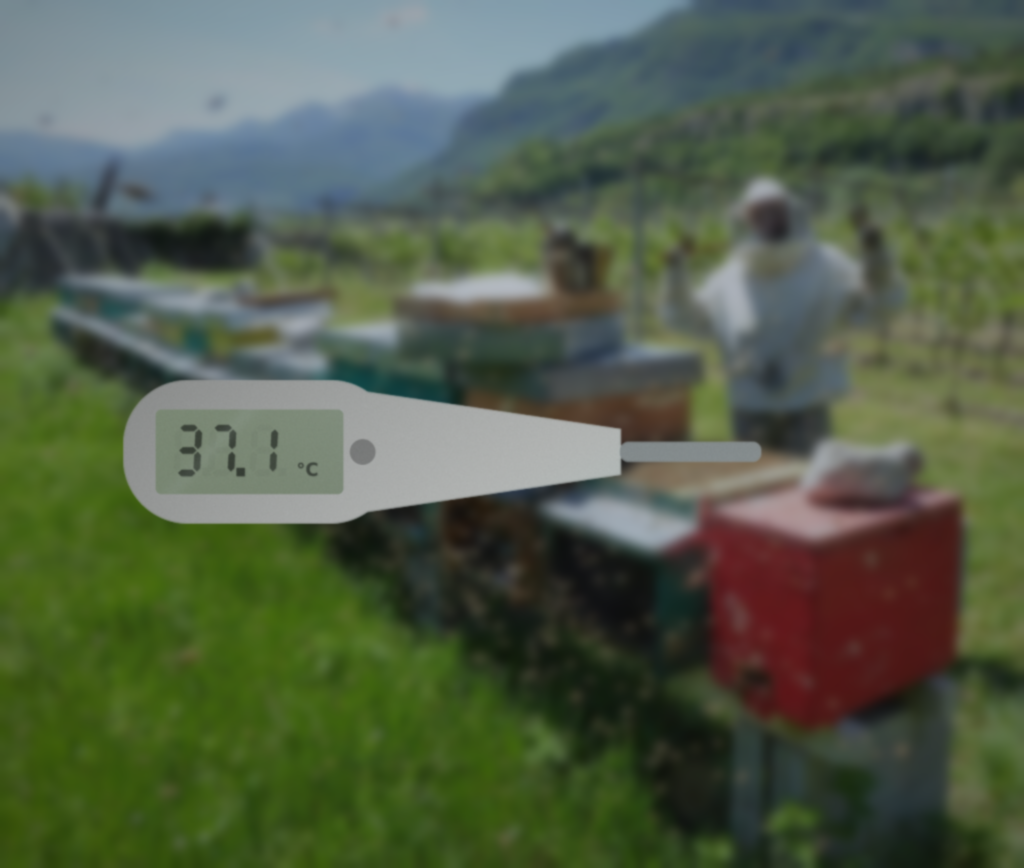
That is °C 37.1
